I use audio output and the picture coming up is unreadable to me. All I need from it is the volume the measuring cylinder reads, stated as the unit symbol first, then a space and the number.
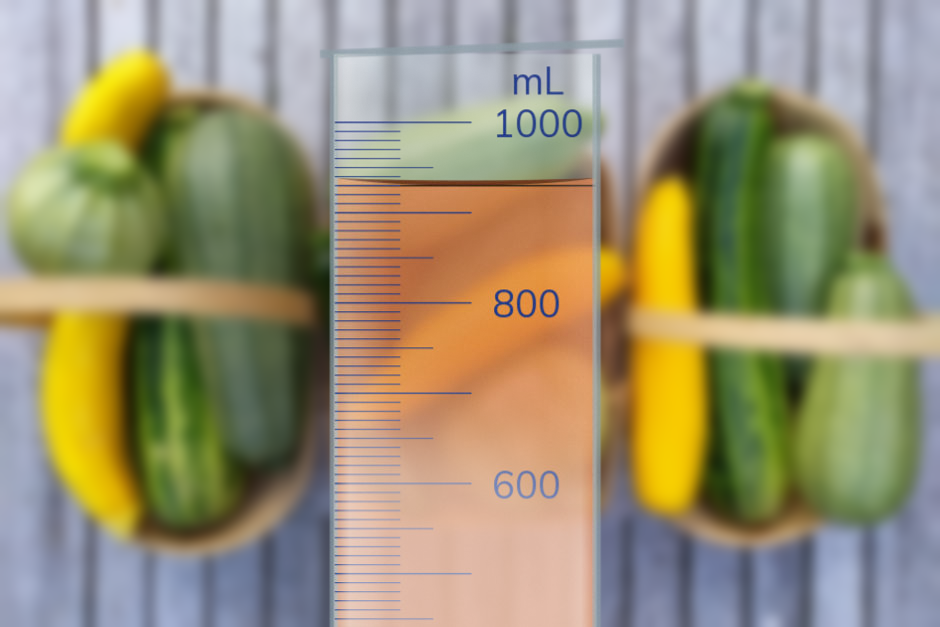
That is mL 930
